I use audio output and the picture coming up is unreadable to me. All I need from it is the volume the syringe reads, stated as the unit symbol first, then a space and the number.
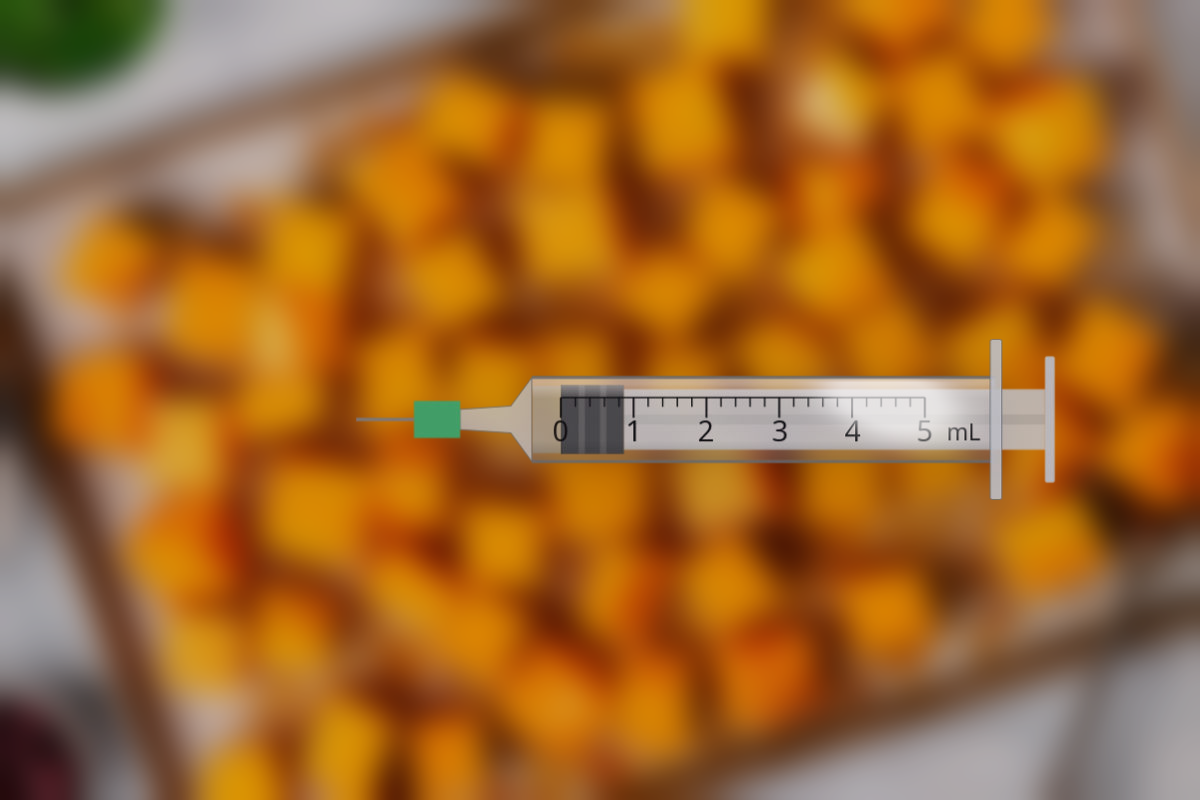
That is mL 0
